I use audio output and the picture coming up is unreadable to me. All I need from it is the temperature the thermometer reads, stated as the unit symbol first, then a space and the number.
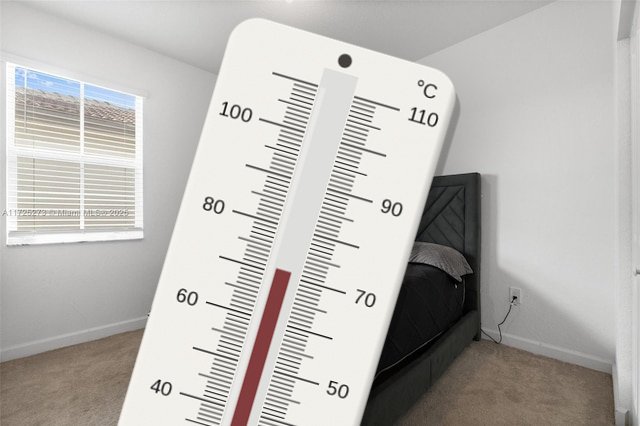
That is °C 71
